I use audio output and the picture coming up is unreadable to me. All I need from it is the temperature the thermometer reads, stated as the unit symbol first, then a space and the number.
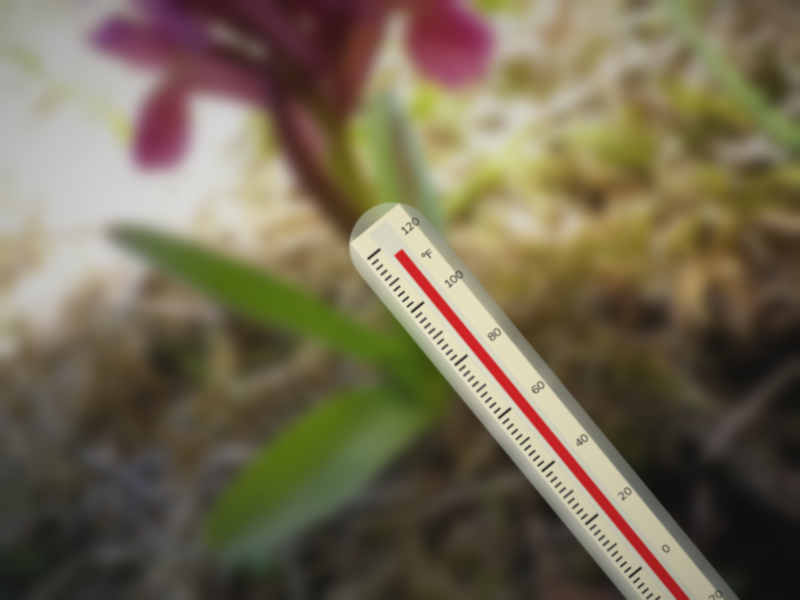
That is °F 116
